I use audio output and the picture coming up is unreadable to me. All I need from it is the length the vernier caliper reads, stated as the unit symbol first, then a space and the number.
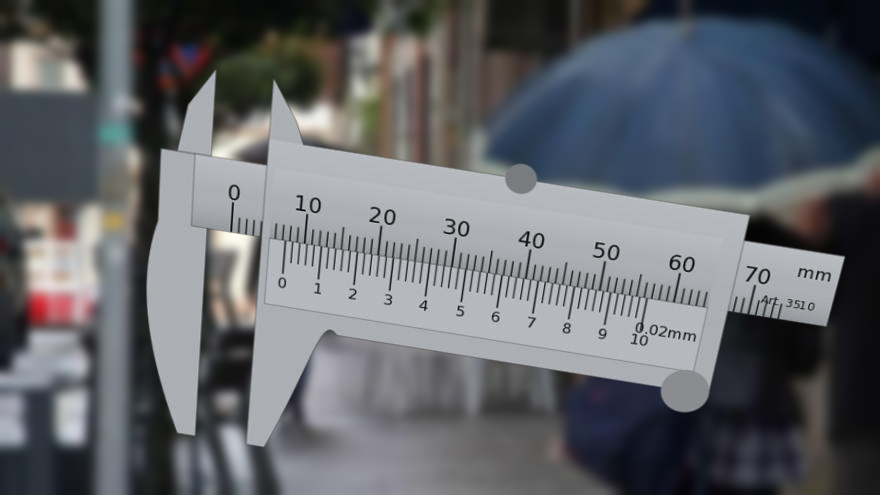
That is mm 7.4
